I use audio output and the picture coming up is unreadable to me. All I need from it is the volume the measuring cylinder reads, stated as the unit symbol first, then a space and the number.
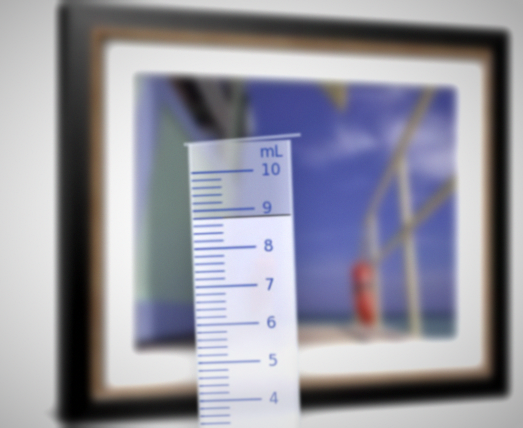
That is mL 8.8
